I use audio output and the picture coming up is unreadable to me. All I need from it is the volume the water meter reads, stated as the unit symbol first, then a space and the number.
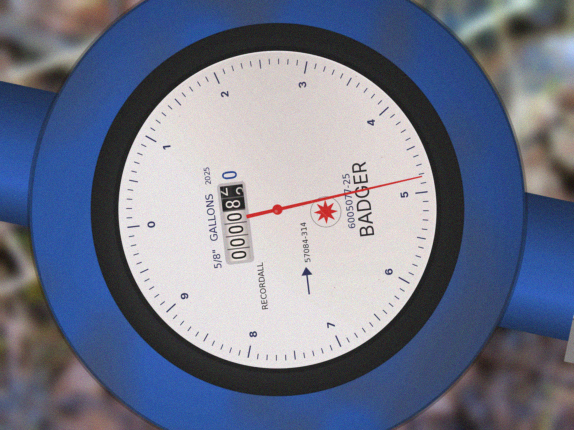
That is gal 824.8
